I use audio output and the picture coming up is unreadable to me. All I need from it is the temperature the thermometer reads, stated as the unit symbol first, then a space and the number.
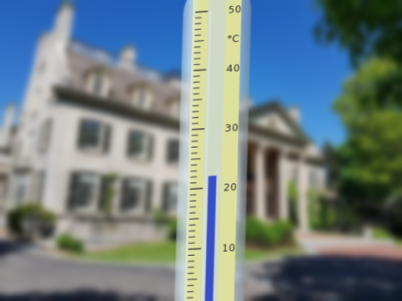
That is °C 22
